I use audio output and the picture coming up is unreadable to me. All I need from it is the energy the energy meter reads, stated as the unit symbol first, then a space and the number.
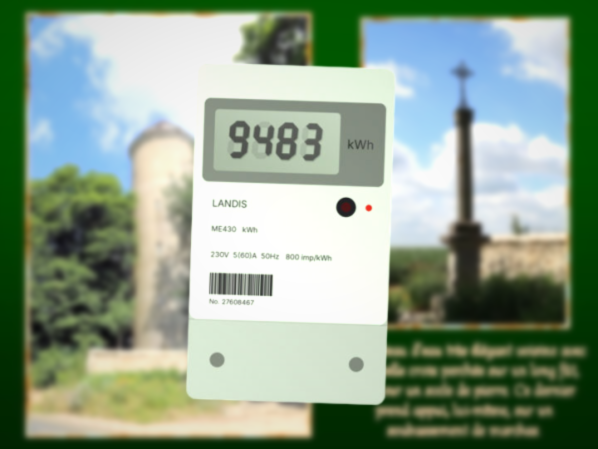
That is kWh 9483
